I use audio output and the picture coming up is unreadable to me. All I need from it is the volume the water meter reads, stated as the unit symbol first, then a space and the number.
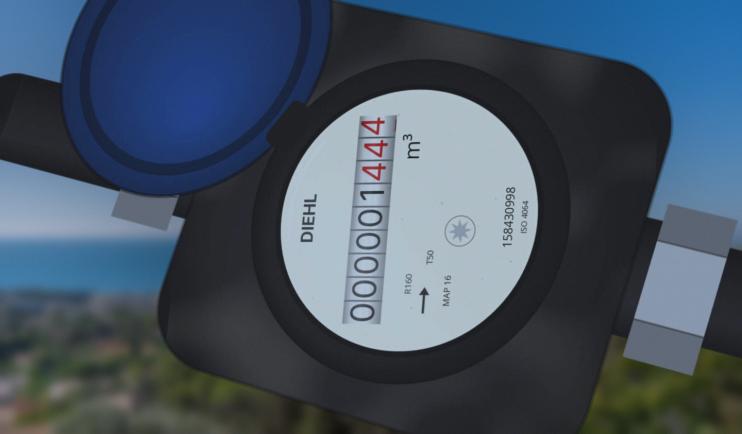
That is m³ 1.444
